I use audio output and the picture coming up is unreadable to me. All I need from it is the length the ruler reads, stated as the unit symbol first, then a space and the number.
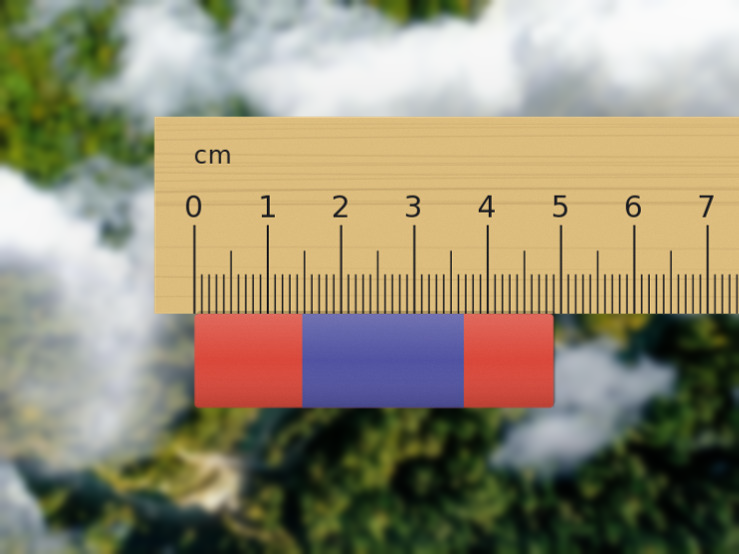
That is cm 4.9
